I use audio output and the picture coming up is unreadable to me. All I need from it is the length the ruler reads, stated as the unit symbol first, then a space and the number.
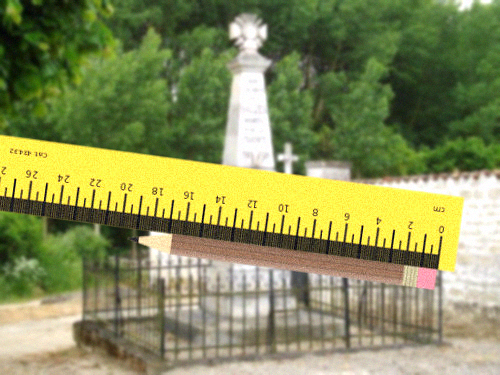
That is cm 19.5
